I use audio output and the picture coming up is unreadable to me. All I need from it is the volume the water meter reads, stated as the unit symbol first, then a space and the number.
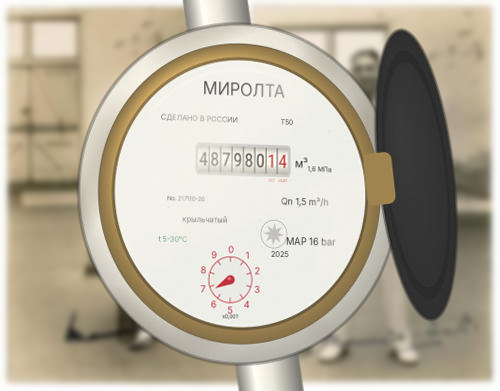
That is m³ 487980.146
